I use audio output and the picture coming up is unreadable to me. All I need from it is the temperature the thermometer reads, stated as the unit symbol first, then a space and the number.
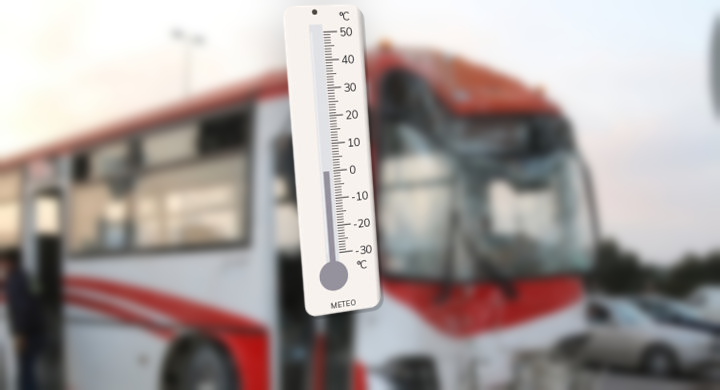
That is °C 0
